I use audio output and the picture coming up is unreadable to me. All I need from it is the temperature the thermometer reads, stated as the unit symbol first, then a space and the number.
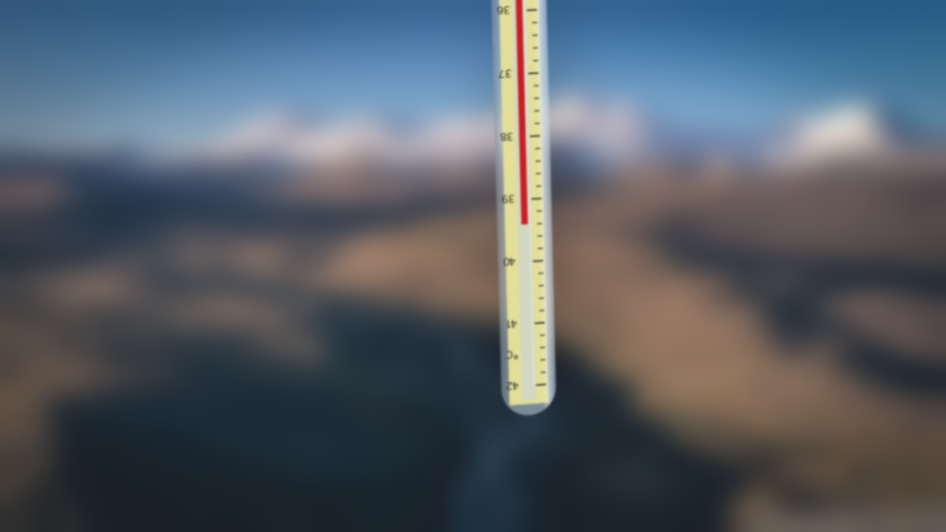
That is °C 39.4
